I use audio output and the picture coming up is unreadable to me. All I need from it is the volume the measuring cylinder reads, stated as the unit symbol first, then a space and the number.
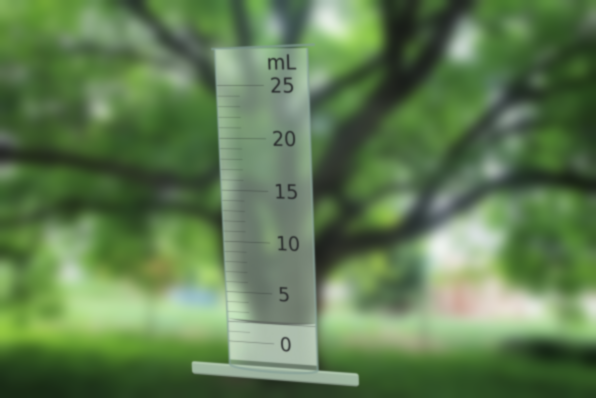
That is mL 2
